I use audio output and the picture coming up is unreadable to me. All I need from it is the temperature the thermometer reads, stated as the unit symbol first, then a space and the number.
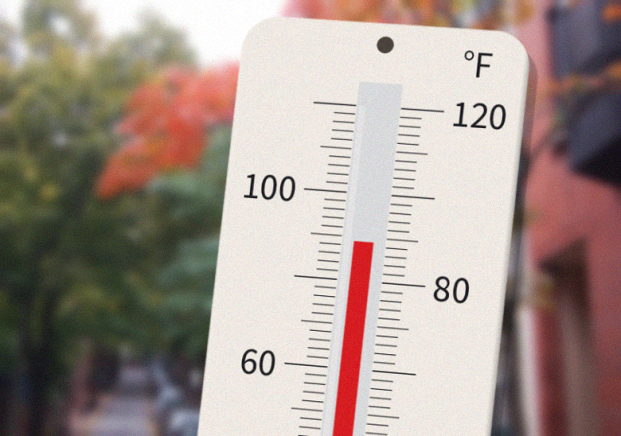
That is °F 89
